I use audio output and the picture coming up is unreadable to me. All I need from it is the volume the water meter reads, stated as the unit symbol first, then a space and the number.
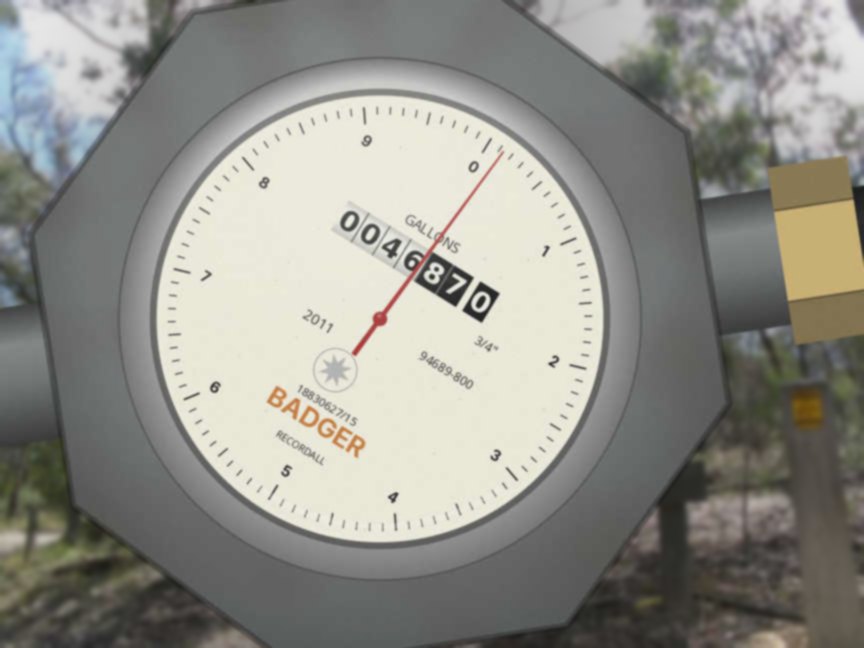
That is gal 46870.1
